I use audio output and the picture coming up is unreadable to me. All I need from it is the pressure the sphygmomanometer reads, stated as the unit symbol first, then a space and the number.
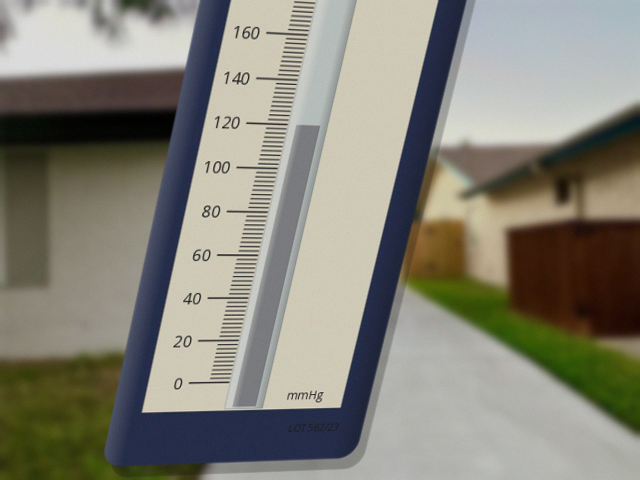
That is mmHg 120
